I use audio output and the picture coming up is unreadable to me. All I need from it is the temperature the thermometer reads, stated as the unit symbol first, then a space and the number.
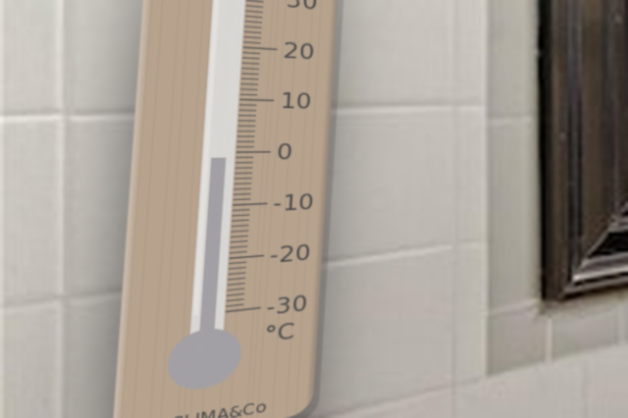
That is °C -1
